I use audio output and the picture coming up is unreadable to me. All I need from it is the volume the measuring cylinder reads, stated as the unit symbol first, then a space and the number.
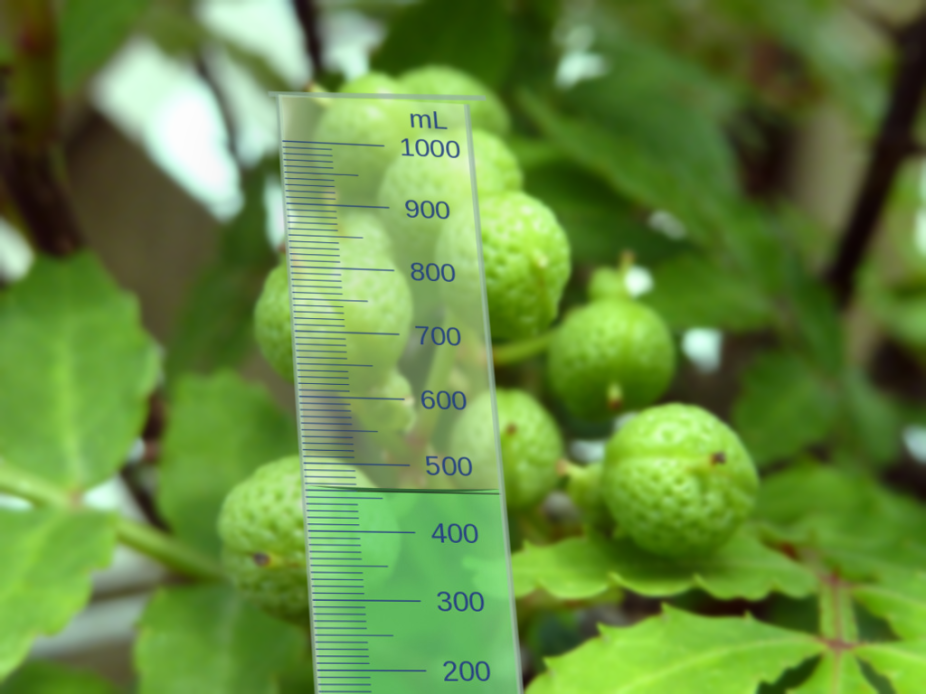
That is mL 460
